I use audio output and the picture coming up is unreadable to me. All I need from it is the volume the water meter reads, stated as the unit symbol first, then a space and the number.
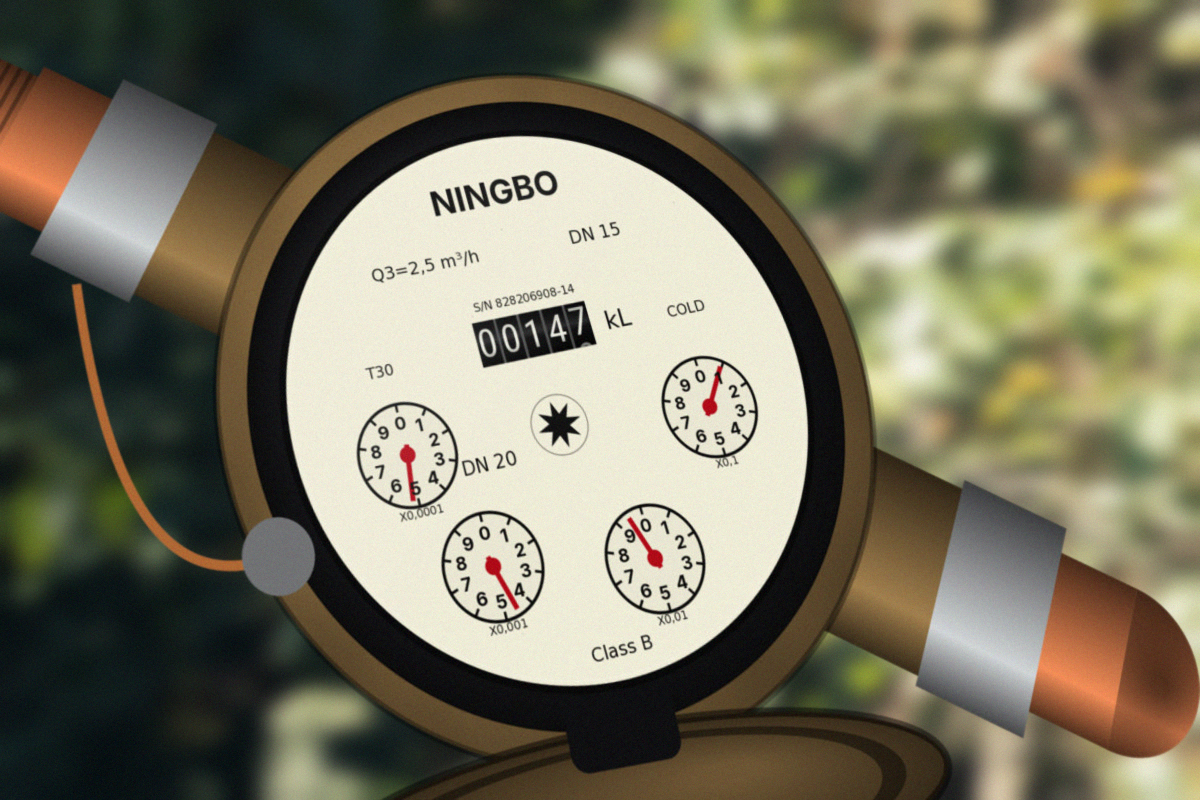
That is kL 147.0945
